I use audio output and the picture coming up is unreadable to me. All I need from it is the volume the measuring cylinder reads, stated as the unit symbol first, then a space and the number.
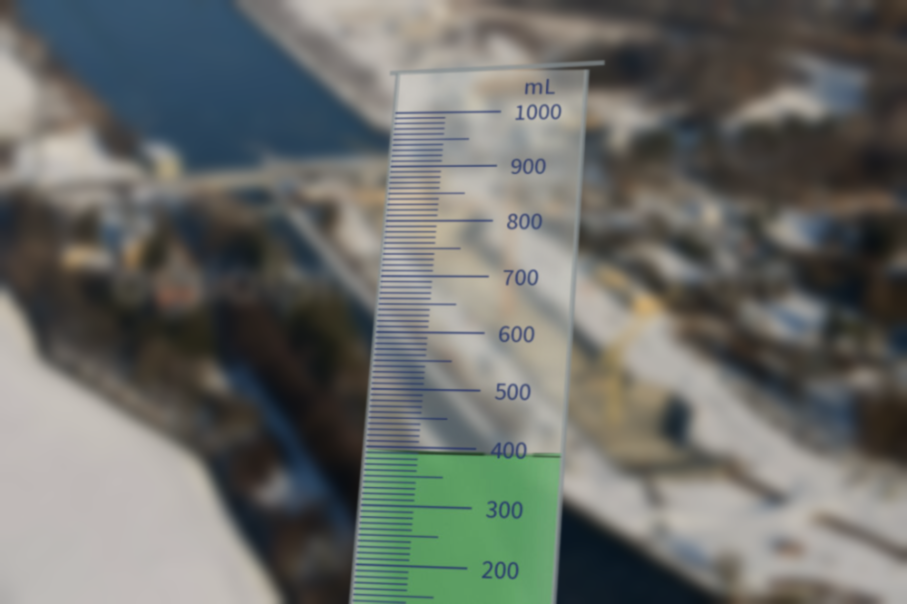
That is mL 390
